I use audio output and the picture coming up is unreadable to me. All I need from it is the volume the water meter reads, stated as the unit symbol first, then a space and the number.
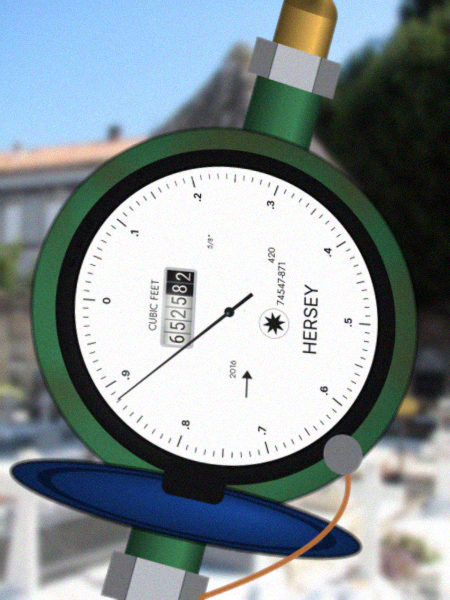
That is ft³ 652581.88
